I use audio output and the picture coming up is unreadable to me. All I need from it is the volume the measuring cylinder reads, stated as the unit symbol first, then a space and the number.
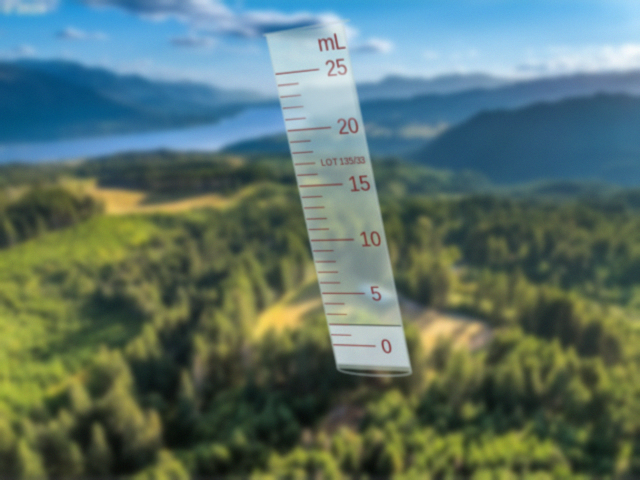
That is mL 2
